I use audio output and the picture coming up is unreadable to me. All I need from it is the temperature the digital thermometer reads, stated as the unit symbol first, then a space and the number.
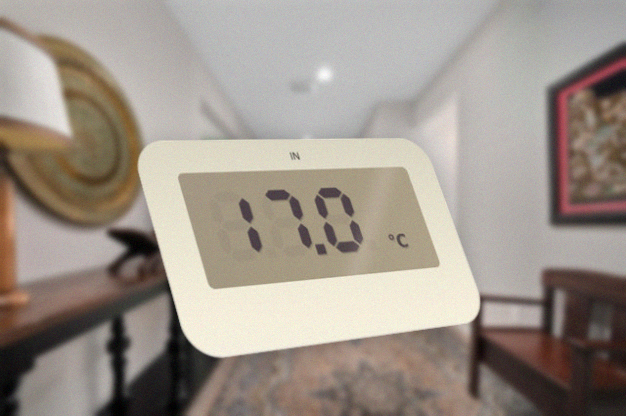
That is °C 17.0
